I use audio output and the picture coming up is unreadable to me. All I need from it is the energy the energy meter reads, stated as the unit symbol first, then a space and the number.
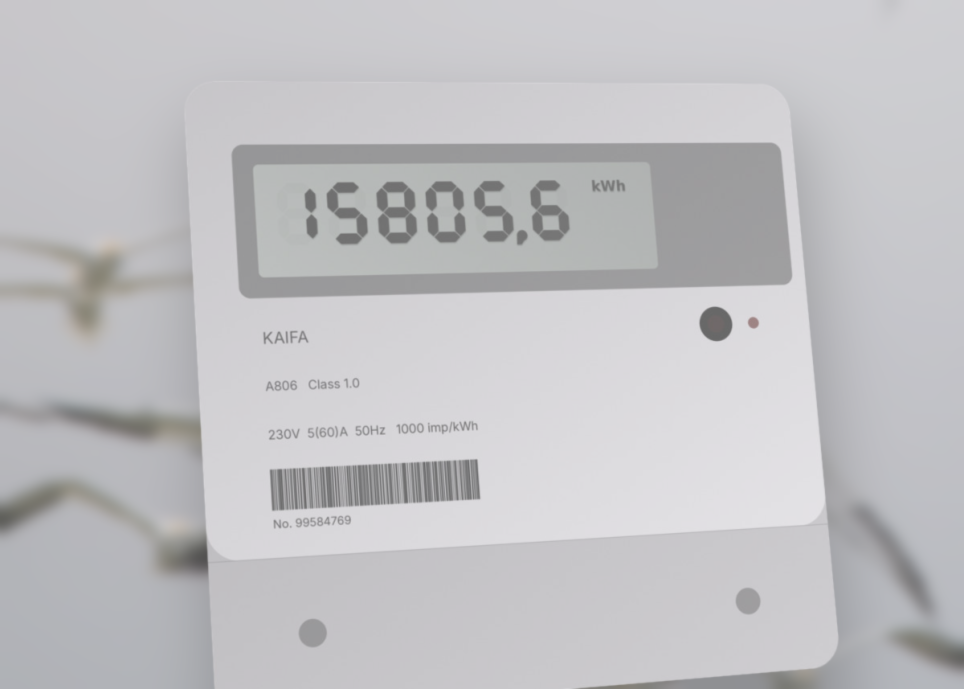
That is kWh 15805.6
